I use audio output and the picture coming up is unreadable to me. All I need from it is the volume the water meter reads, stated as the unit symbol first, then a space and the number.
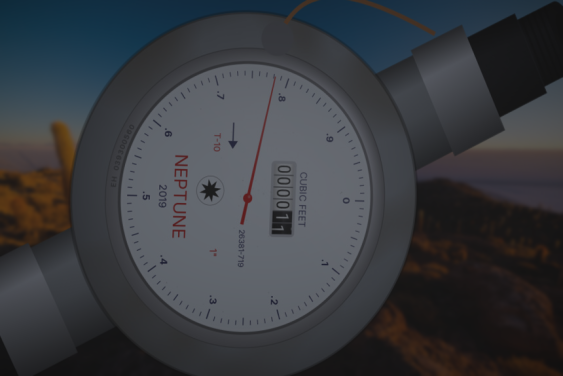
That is ft³ 10.78
